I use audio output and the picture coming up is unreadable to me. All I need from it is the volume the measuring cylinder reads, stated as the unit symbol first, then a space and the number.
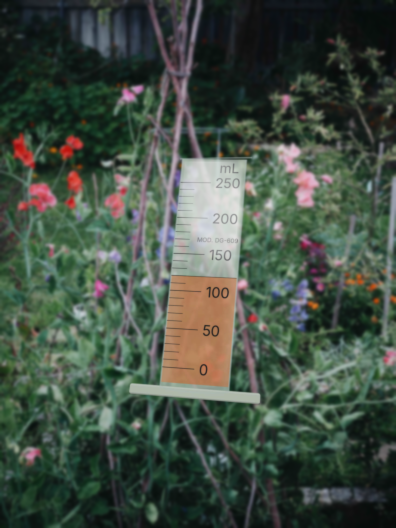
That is mL 120
